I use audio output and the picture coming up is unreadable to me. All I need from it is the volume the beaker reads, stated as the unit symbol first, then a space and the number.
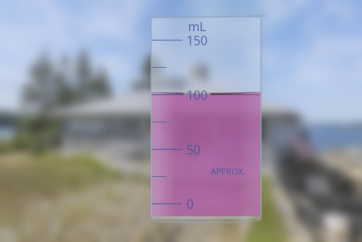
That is mL 100
